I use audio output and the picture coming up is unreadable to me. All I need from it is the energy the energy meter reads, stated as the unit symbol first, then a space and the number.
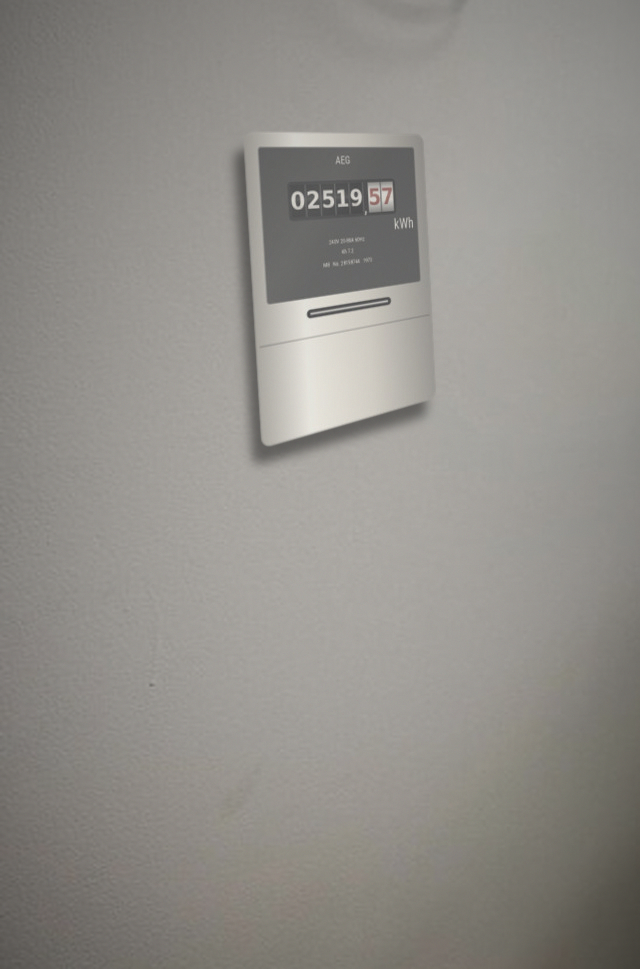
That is kWh 2519.57
